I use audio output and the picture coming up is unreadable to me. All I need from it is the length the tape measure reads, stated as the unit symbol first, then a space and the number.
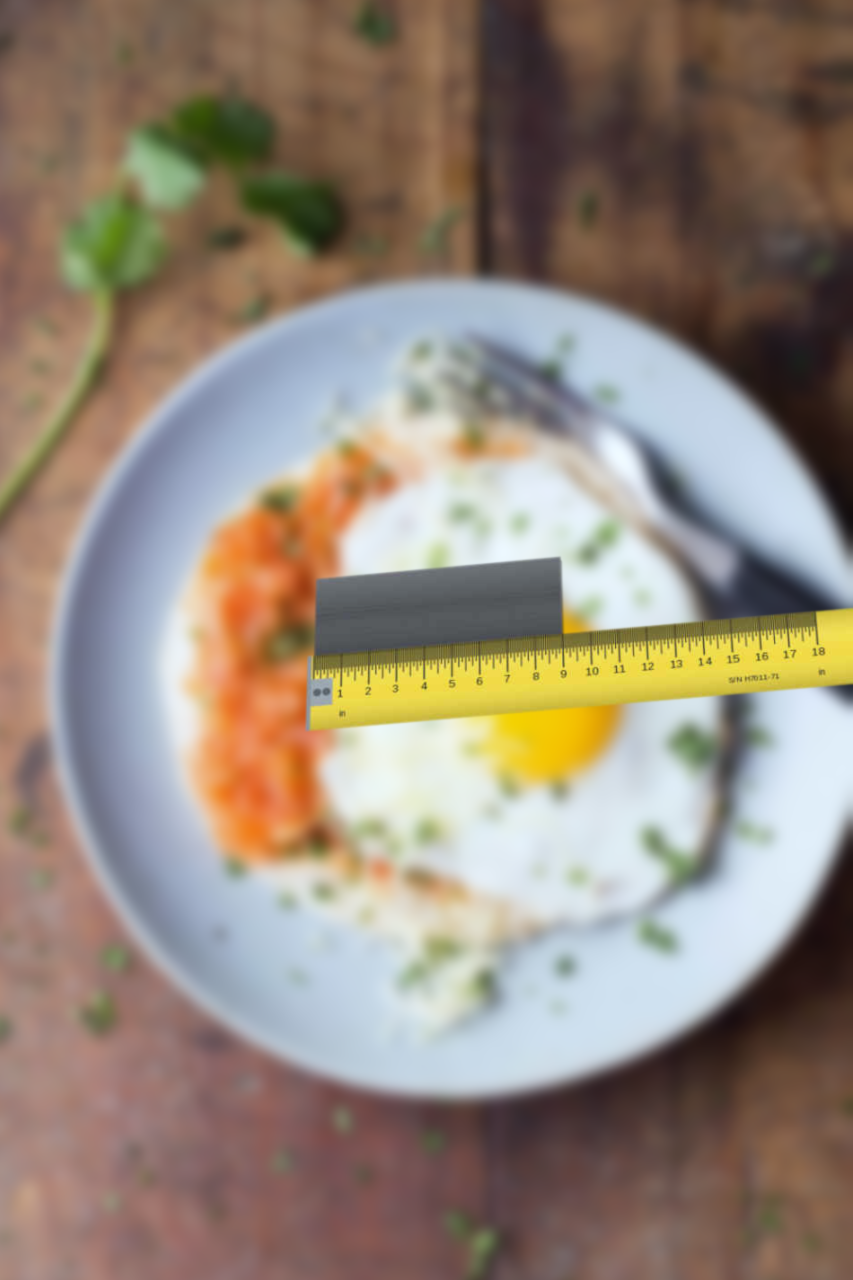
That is in 9
